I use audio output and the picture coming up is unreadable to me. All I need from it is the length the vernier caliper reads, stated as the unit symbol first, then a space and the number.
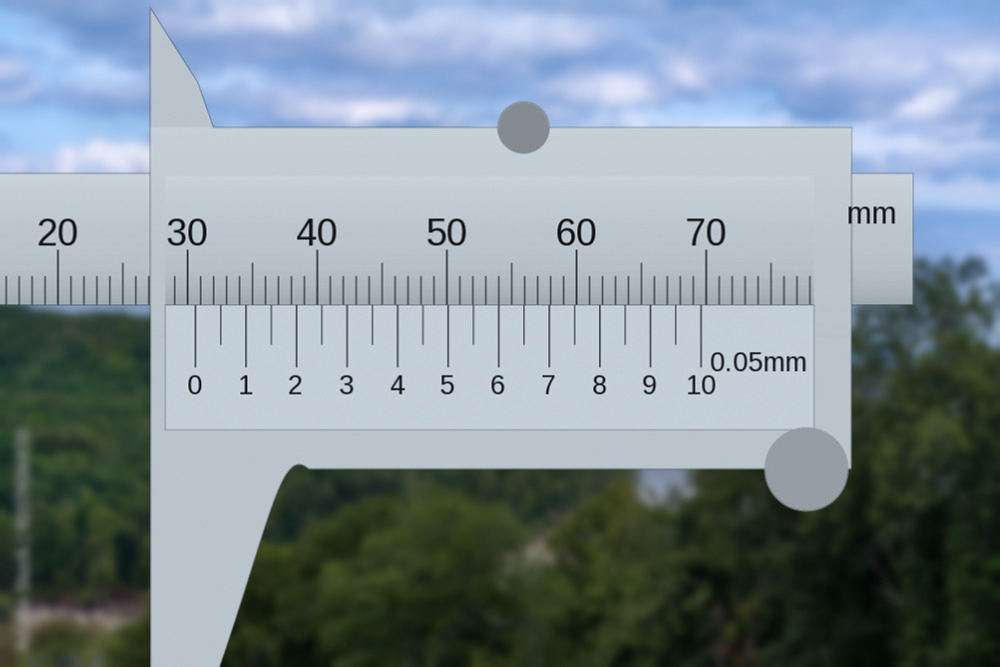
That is mm 30.6
